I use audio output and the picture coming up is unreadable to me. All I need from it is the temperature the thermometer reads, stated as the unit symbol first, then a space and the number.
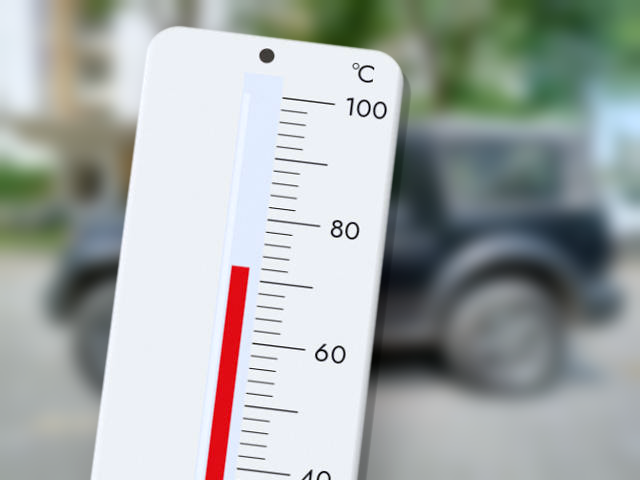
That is °C 72
